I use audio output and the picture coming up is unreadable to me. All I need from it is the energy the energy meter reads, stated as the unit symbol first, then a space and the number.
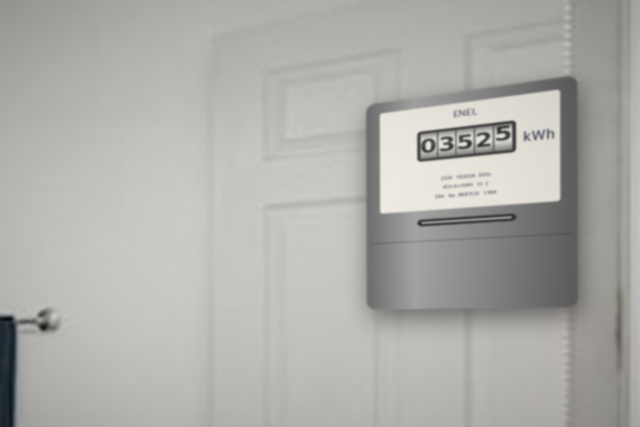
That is kWh 3525
